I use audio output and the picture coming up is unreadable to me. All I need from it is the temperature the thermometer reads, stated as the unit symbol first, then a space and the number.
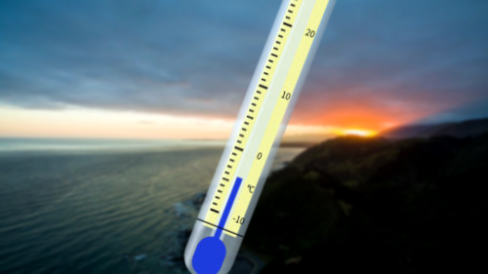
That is °C -4
